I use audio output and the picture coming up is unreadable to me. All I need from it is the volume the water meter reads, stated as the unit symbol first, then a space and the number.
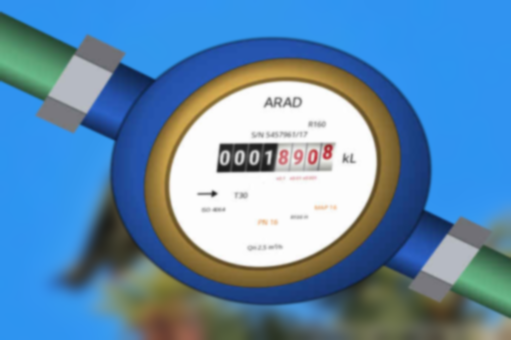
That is kL 1.8908
